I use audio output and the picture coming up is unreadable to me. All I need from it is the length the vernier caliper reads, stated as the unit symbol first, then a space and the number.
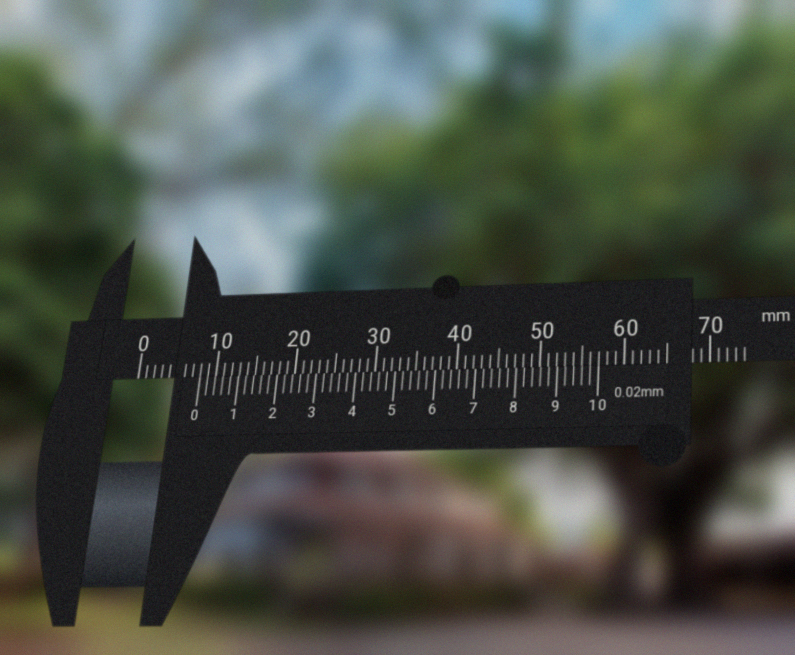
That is mm 8.0
